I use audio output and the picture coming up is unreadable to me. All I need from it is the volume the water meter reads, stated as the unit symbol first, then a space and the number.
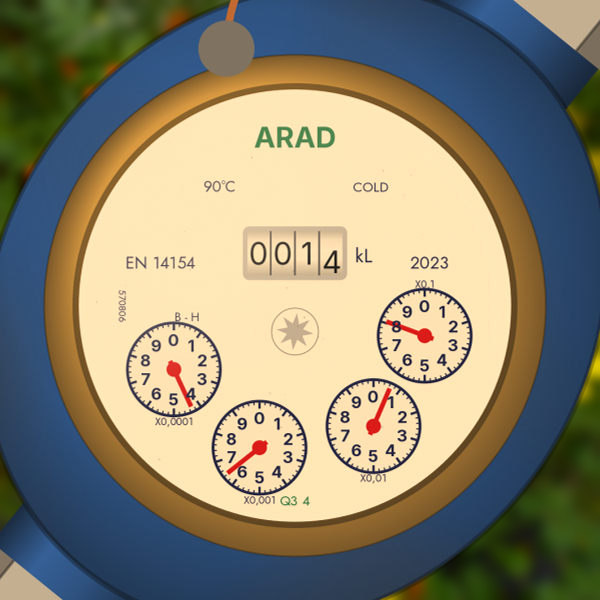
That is kL 13.8064
